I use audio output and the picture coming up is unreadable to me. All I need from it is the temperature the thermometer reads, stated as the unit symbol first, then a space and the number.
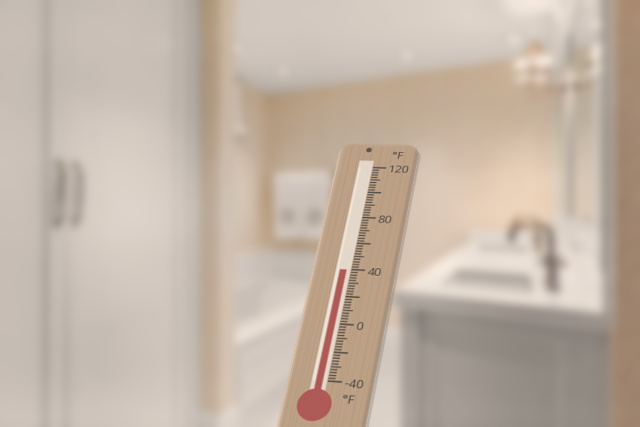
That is °F 40
